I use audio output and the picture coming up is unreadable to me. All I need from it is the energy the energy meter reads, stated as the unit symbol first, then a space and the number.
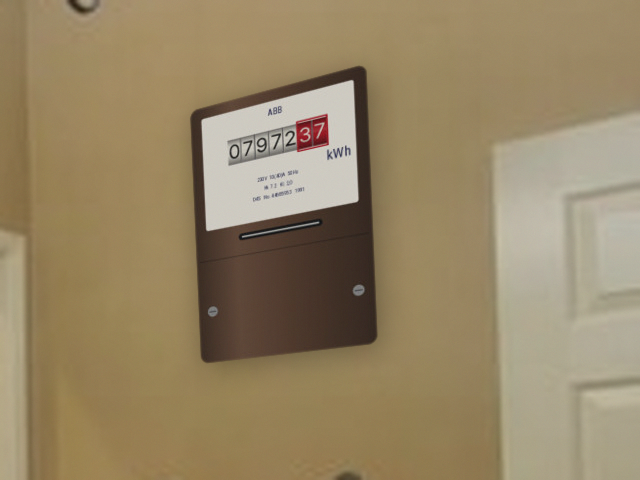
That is kWh 7972.37
